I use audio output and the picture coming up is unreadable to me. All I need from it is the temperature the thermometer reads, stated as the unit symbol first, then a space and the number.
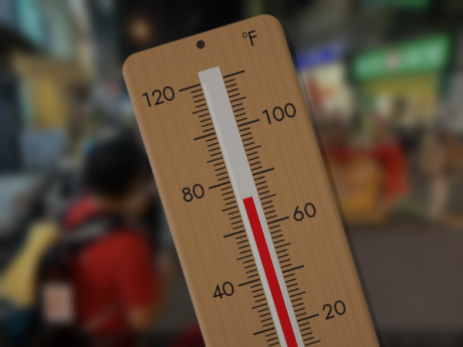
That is °F 72
